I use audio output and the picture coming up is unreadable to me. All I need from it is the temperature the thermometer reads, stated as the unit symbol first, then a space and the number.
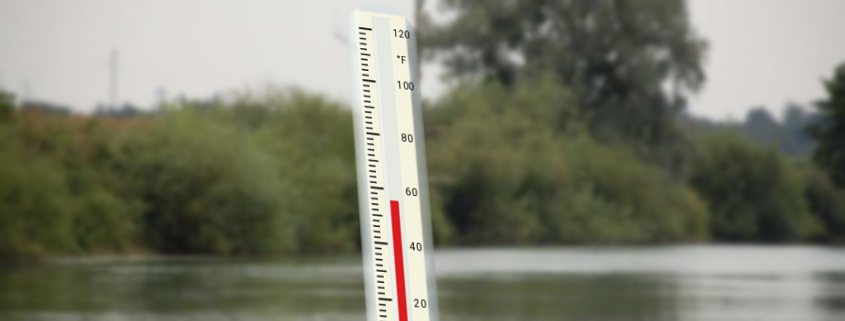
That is °F 56
